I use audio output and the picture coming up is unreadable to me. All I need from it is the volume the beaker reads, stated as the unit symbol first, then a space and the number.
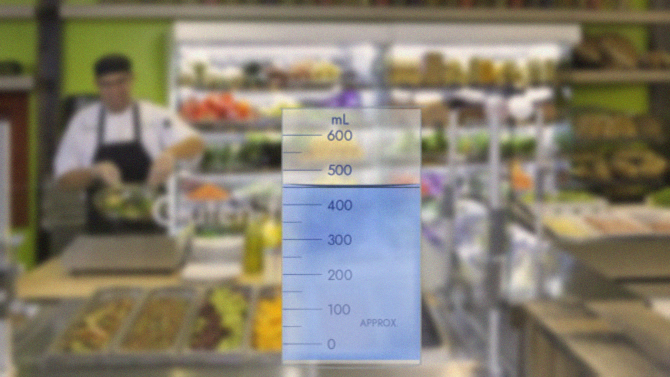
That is mL 450
